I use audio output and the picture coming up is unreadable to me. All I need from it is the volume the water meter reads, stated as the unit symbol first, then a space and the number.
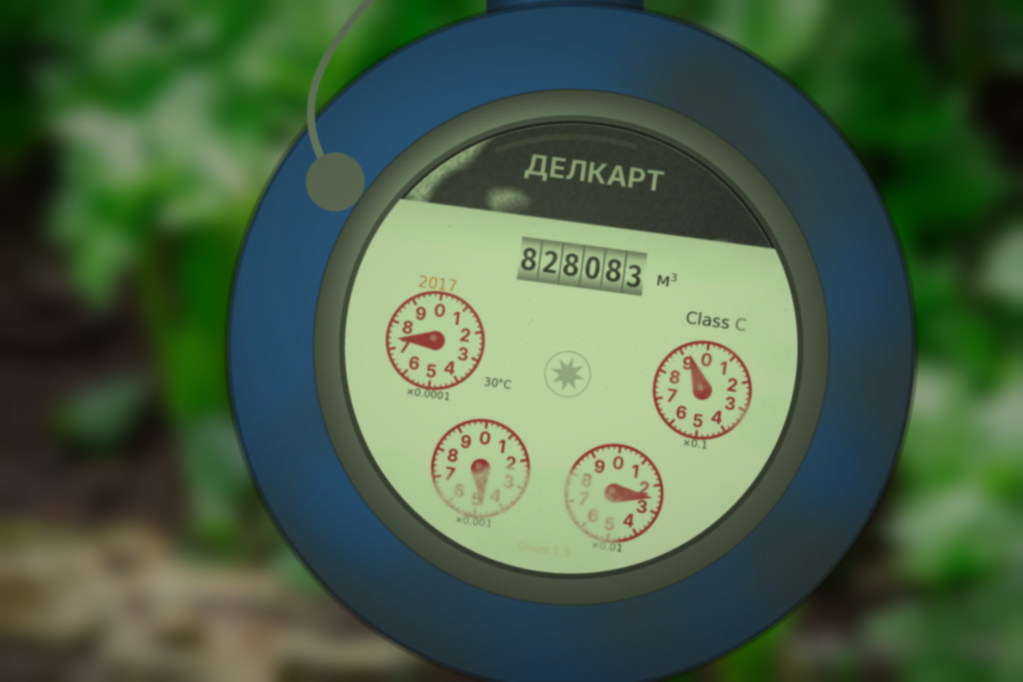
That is m³ 828082.9247
